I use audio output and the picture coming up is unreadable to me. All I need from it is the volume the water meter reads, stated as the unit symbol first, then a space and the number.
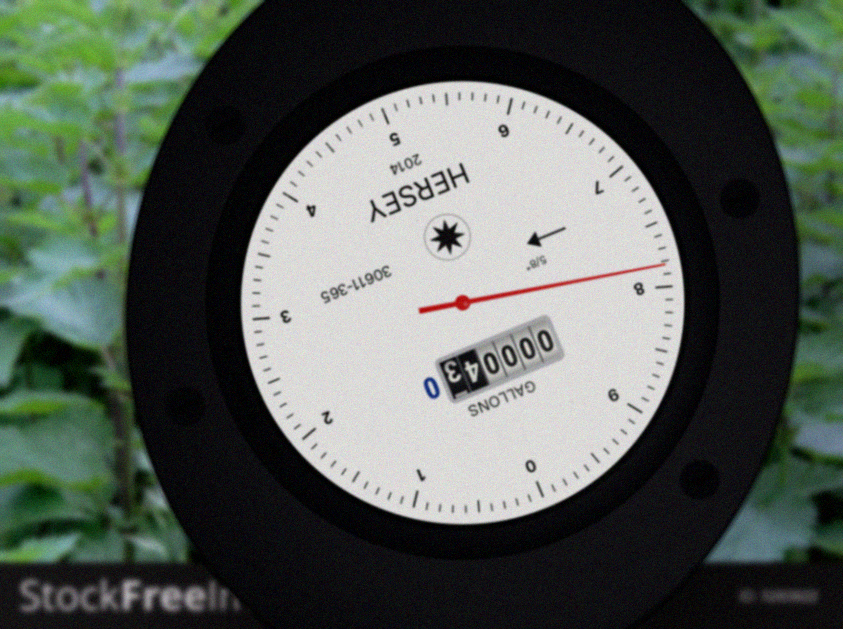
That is gal 427.8
